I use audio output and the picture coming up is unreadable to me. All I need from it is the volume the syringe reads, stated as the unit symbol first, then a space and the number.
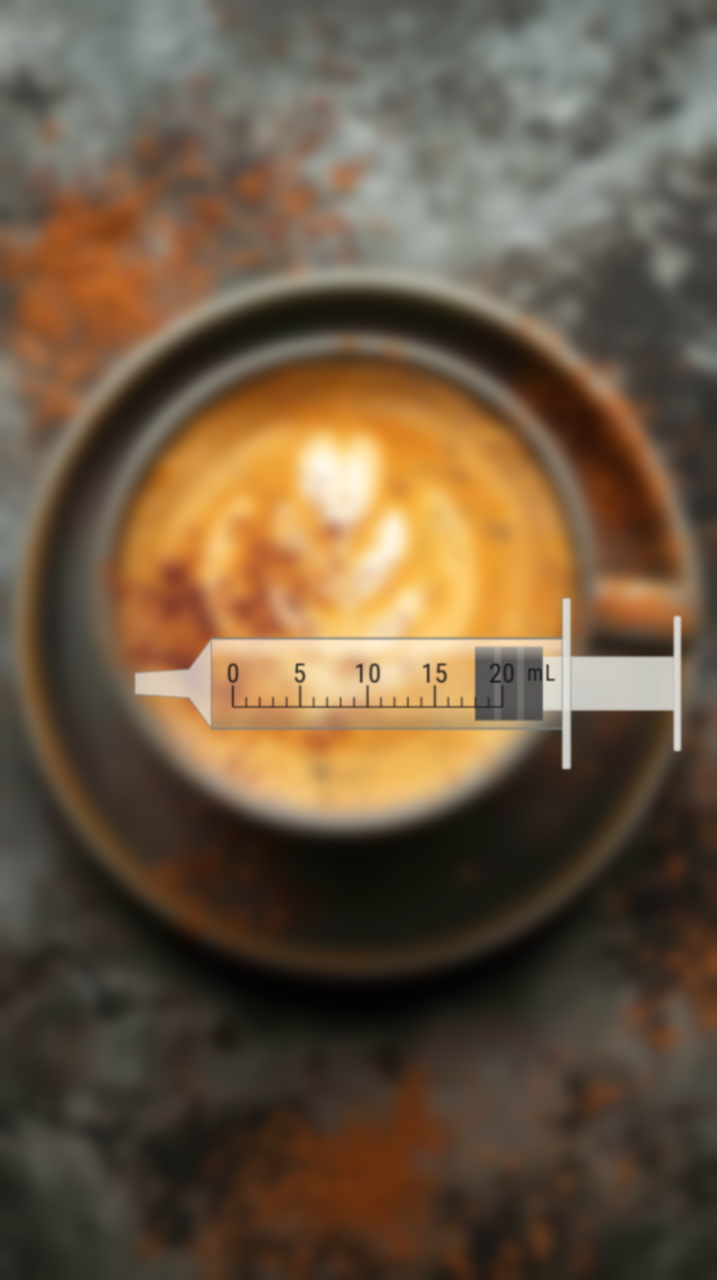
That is mL 18
